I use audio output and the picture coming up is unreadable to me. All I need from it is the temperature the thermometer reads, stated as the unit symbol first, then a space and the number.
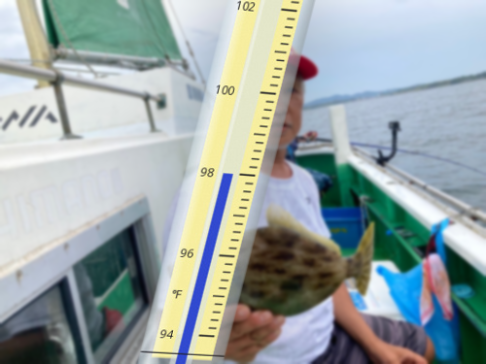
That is °F 98
